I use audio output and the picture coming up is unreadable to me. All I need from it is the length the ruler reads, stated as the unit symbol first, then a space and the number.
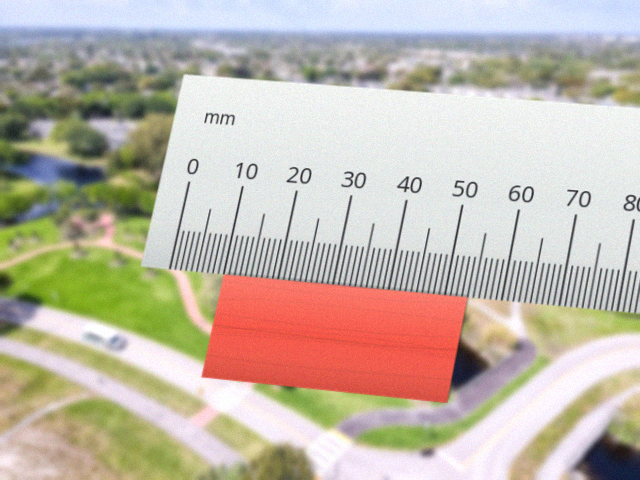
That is mm 44
